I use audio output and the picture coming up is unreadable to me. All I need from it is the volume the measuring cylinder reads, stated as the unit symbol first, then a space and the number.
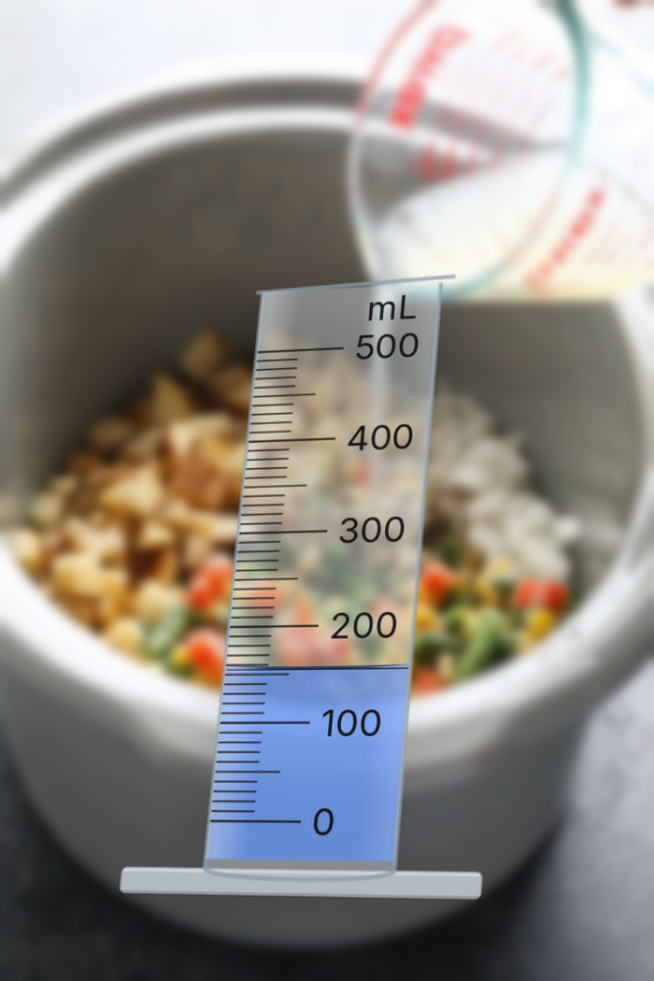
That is mL 155
